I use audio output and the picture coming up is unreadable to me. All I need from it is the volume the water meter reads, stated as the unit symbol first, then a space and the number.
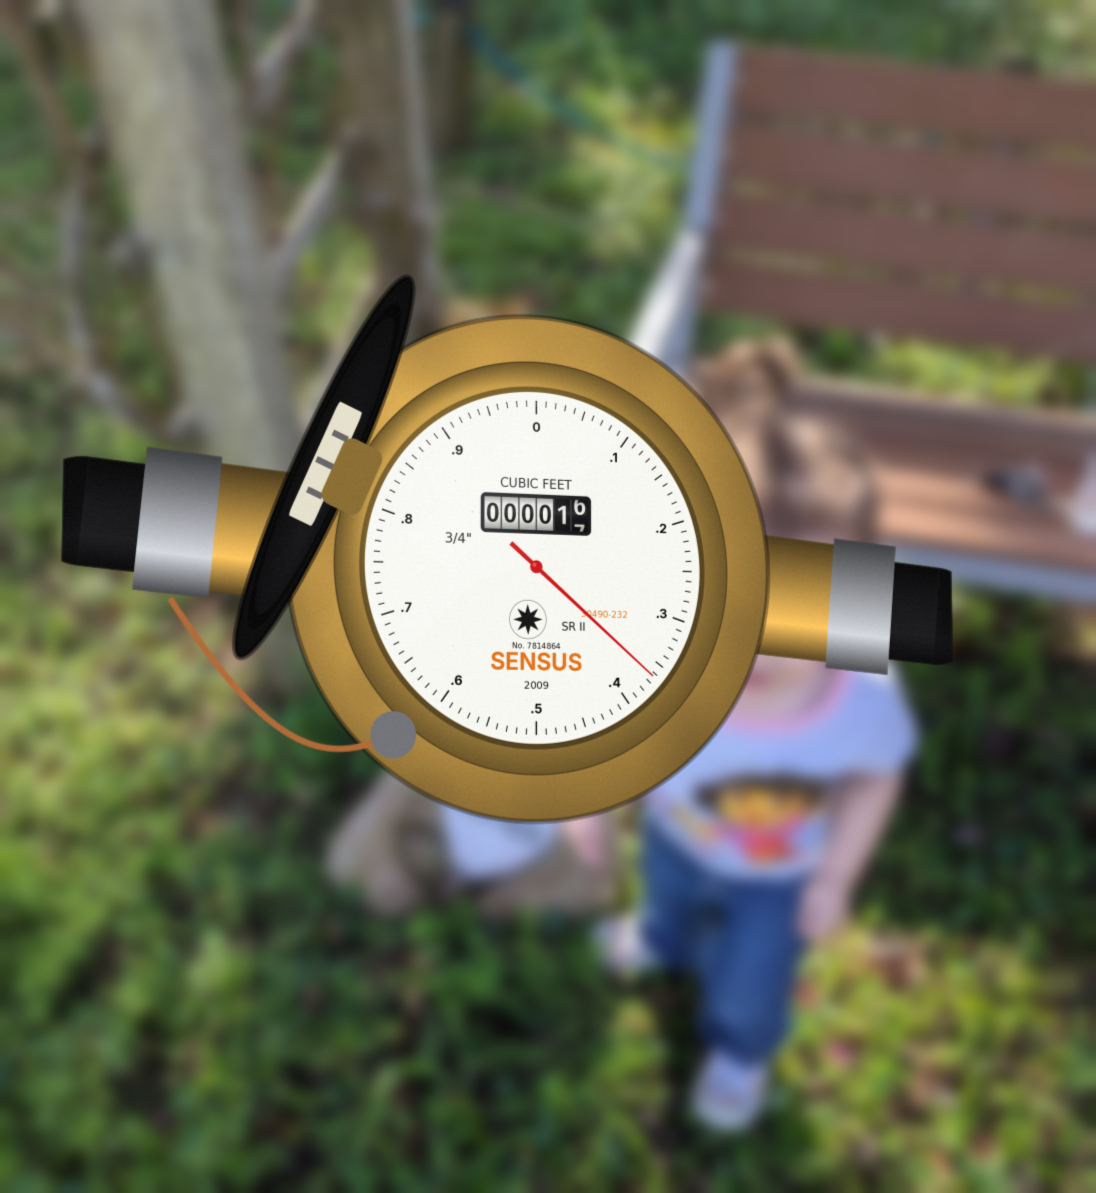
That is ft³ 16.36
